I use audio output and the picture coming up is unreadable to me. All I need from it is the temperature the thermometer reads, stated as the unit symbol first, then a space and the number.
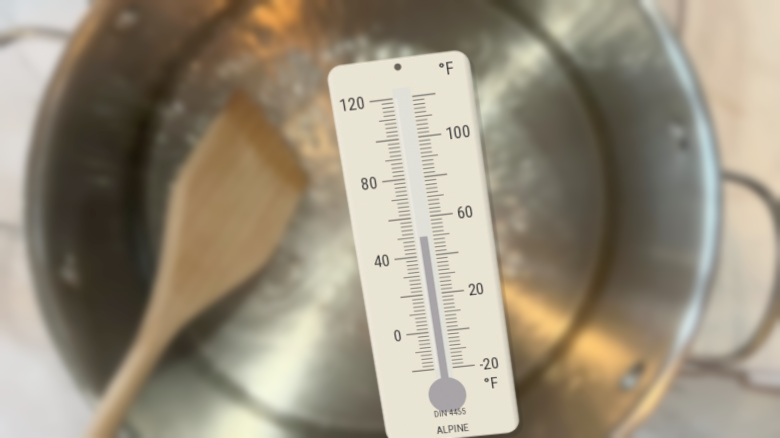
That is °F 50
